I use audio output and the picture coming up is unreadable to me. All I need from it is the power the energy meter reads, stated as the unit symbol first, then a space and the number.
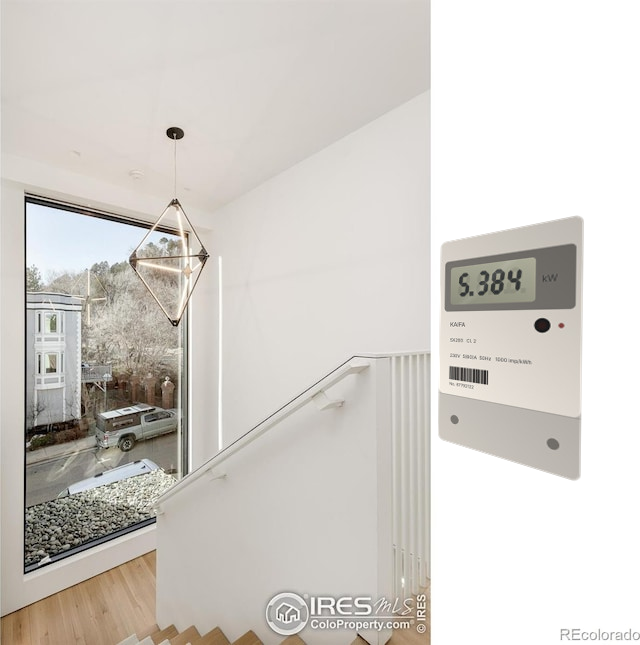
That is kW 5.384
